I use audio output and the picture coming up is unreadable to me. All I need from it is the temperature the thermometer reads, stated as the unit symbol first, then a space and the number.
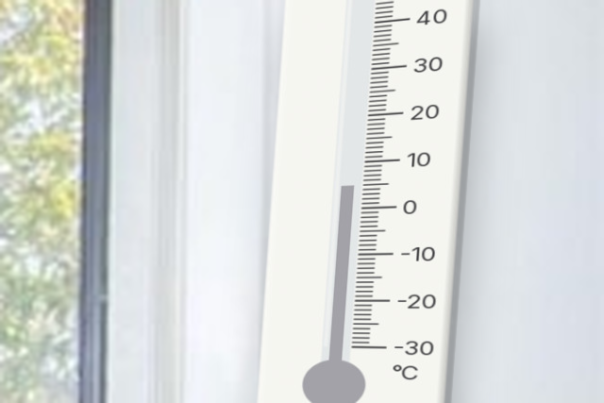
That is °C 5
